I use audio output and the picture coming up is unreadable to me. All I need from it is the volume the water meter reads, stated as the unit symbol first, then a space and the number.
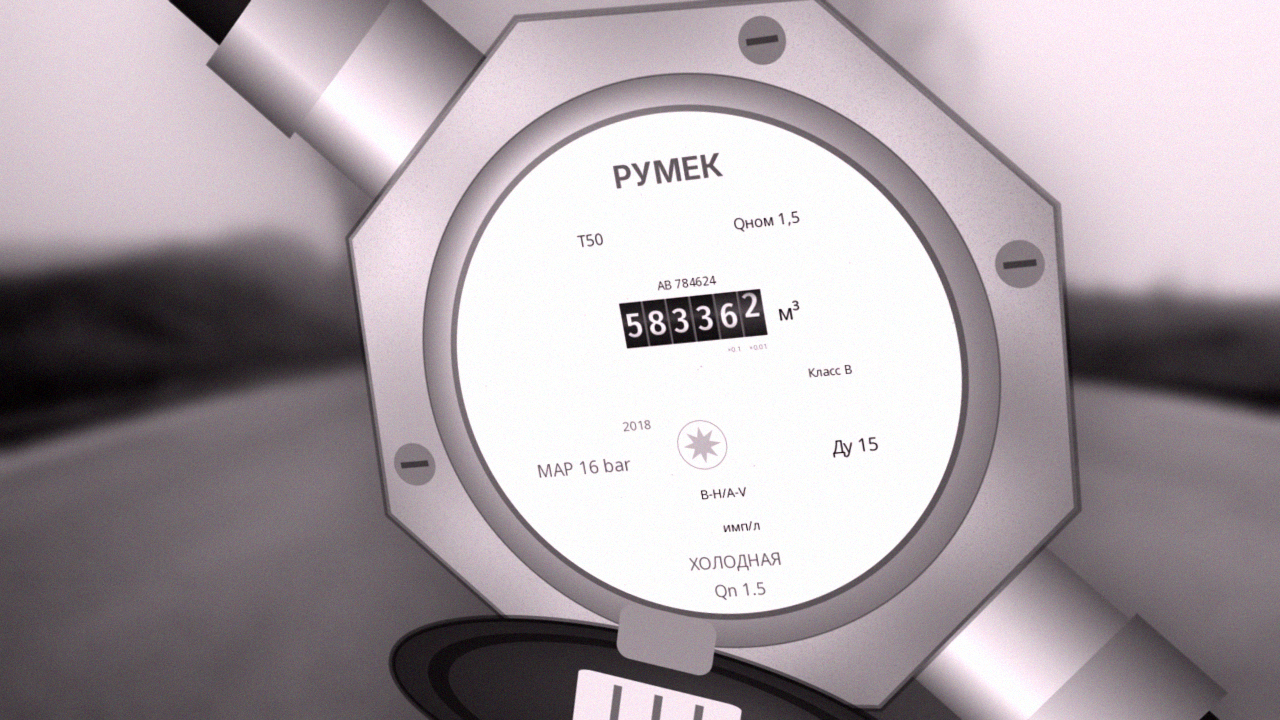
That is m³ 5833.62
